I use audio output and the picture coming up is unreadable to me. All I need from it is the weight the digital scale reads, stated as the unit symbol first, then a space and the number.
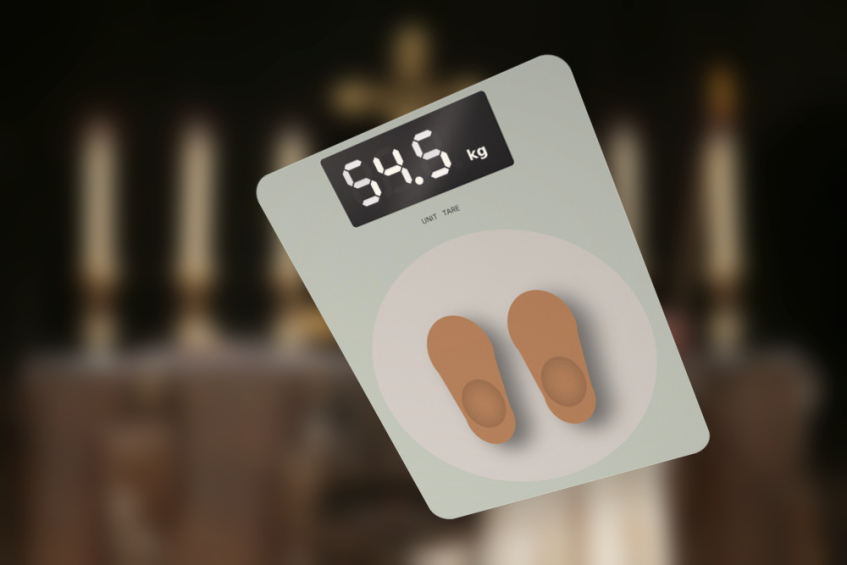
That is kg 54.5
